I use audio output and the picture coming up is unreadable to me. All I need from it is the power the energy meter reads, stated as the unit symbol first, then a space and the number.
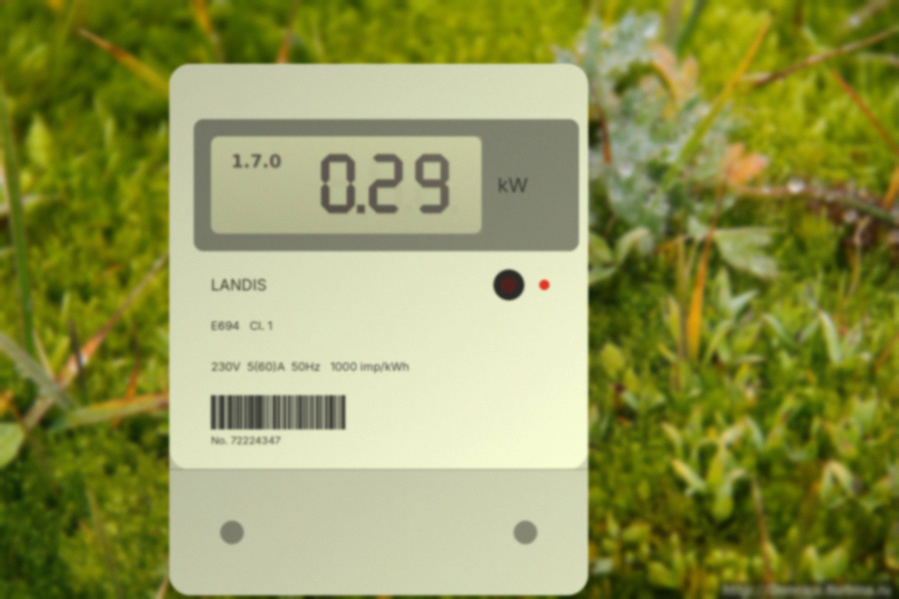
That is kW 0.29
